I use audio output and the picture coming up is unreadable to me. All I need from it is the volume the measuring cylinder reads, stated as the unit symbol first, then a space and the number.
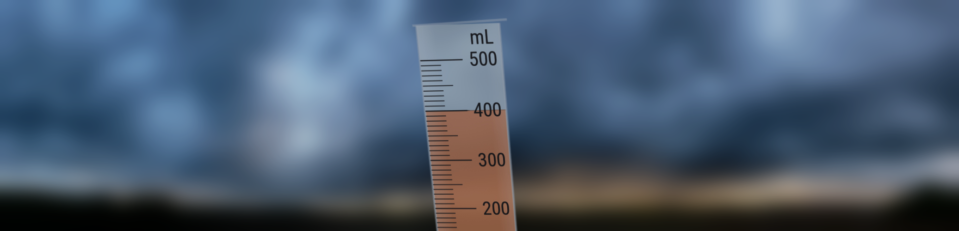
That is mL 400
